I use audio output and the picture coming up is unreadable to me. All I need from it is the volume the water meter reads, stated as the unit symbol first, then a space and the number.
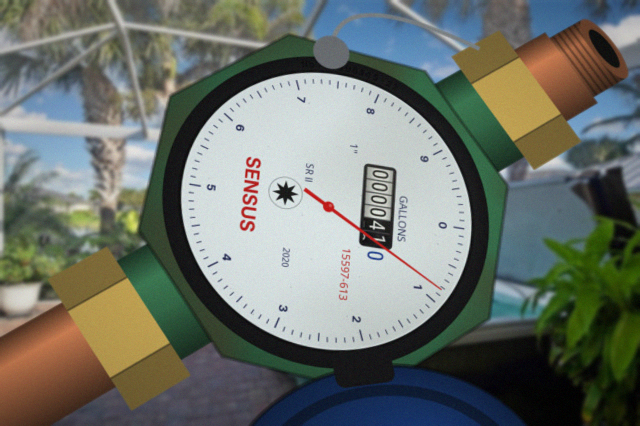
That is gal 410.8
